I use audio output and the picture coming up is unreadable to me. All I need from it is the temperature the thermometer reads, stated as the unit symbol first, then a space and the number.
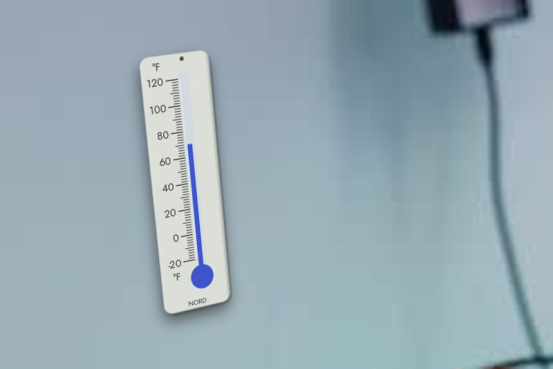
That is °F 70
